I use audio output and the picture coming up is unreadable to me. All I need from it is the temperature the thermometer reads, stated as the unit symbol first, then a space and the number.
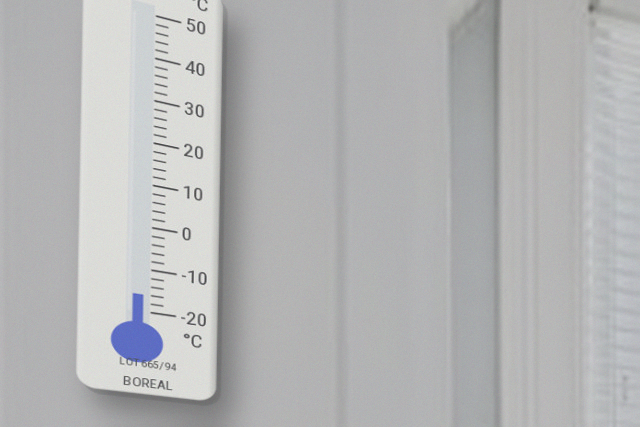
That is °C -16
